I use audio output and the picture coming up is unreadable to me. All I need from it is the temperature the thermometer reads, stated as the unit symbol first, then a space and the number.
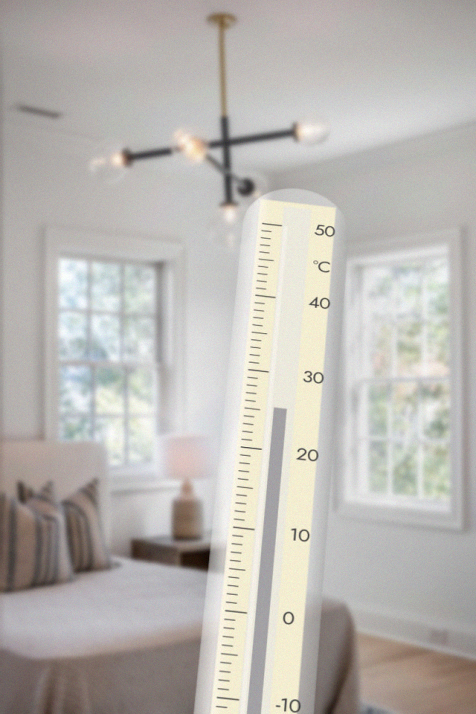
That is °C 25.5
